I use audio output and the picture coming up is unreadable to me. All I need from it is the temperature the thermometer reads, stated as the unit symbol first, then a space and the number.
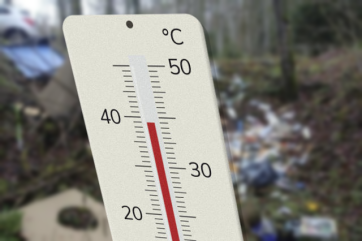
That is °C 39
